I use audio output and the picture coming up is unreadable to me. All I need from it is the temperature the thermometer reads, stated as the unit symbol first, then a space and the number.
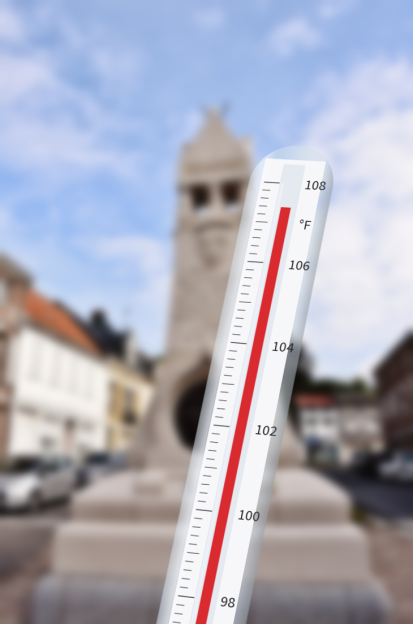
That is °F 107.4
